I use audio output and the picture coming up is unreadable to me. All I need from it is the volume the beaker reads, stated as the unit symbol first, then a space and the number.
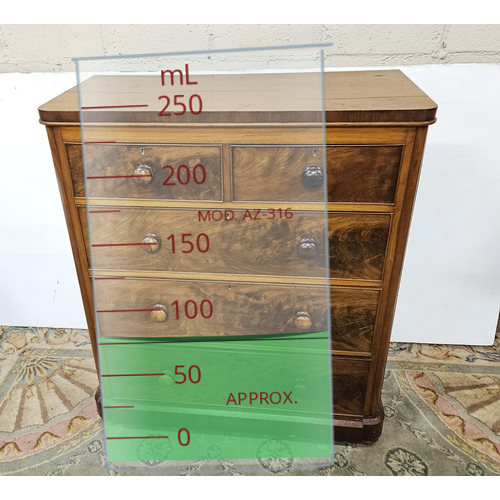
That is mL 75
